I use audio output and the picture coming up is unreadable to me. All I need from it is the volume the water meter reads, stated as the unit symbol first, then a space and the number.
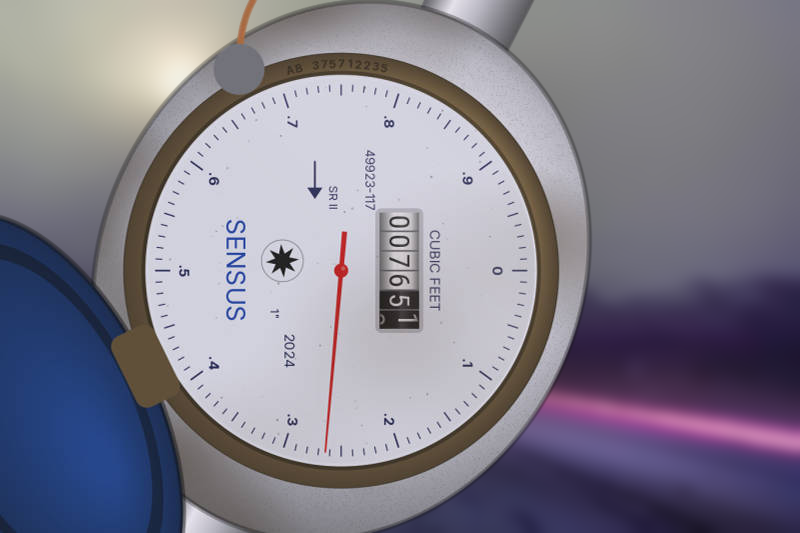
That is ft³ 7651.26
